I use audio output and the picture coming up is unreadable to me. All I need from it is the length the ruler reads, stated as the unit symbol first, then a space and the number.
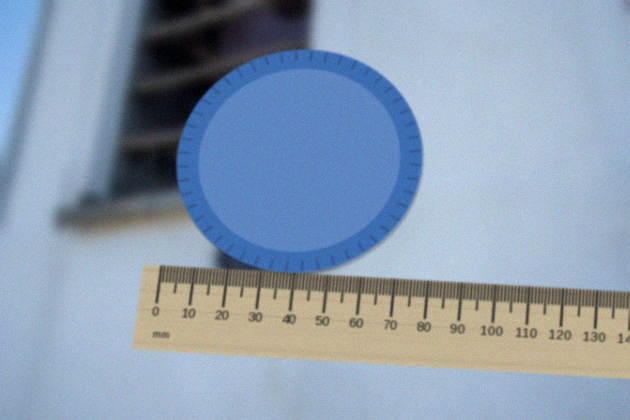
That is mm 75
